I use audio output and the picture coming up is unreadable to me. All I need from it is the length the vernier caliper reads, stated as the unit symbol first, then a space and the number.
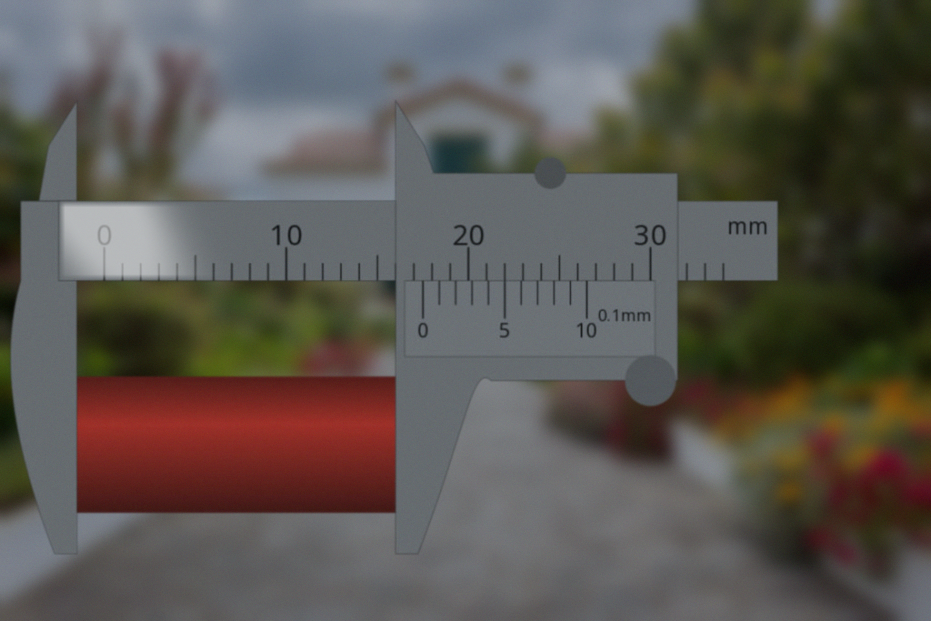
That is mm 17.5
